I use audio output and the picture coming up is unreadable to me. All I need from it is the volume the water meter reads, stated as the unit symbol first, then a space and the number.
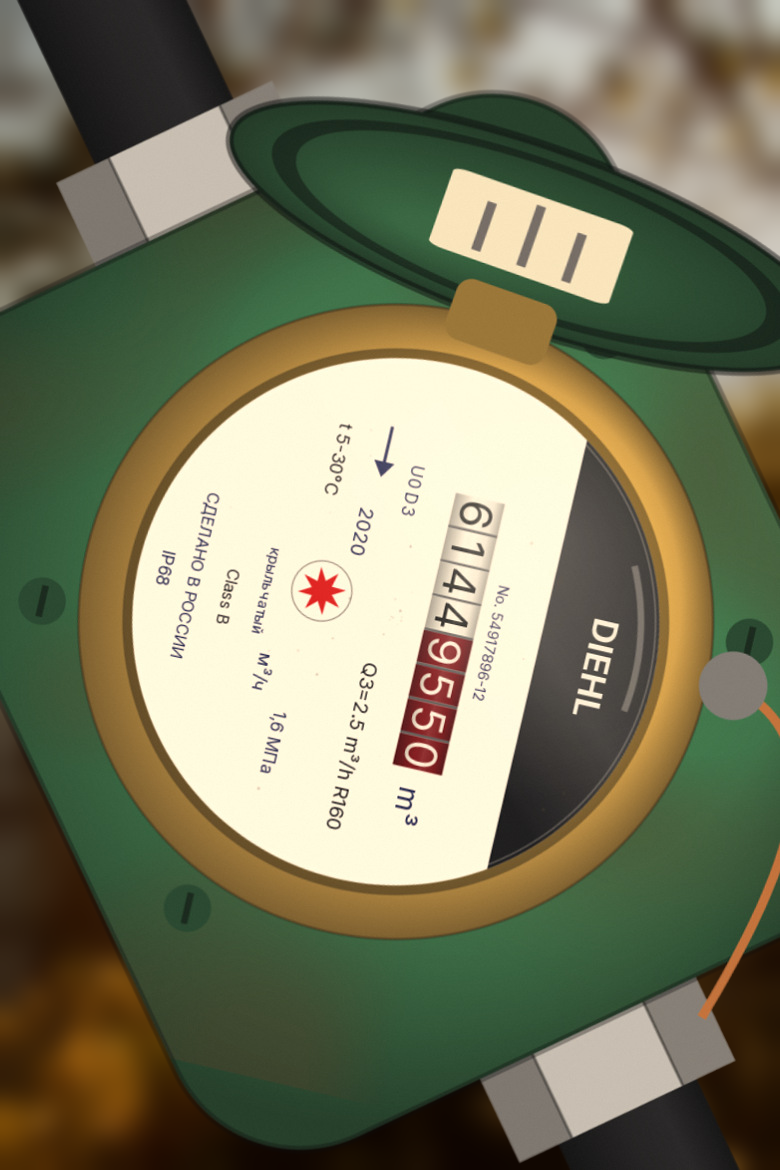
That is m³ 6144.9550
